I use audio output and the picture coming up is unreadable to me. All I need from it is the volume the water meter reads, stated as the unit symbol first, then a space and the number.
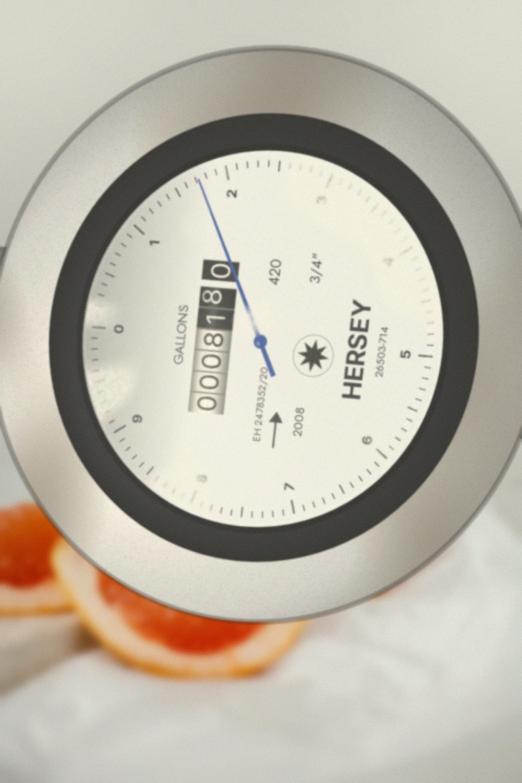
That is gal 8181.7
